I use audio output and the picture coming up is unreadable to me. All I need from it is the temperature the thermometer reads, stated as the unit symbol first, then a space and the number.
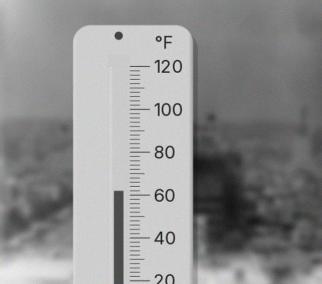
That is °F 62
